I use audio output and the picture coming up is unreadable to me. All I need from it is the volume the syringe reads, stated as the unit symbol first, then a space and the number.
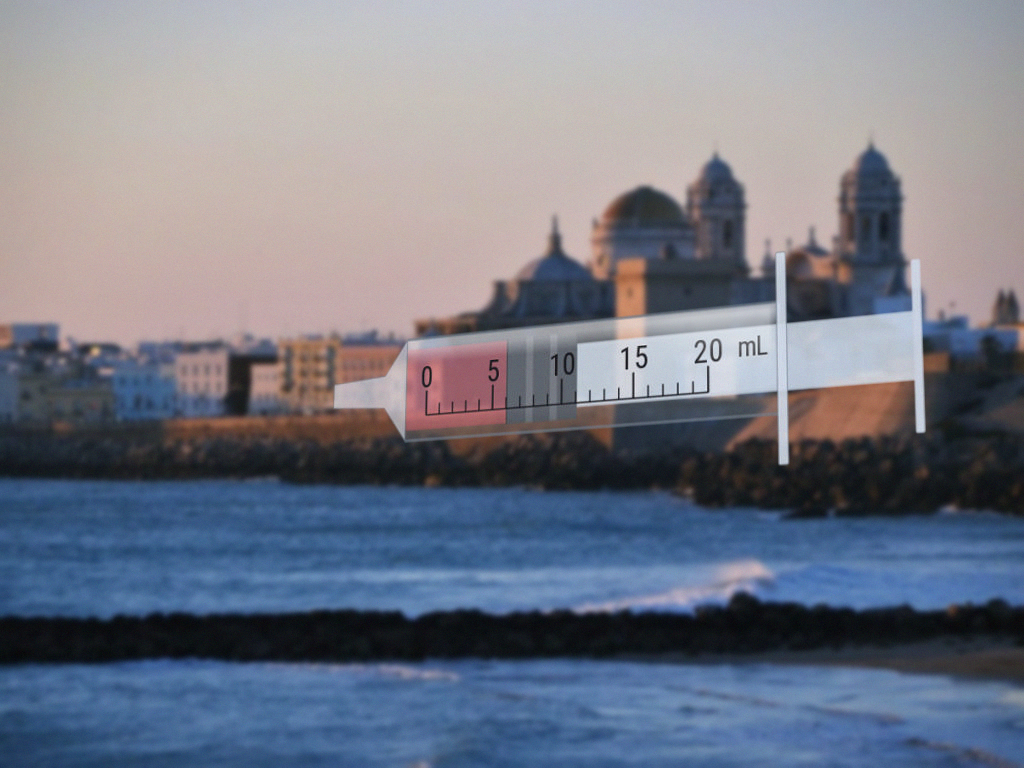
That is mL 6
